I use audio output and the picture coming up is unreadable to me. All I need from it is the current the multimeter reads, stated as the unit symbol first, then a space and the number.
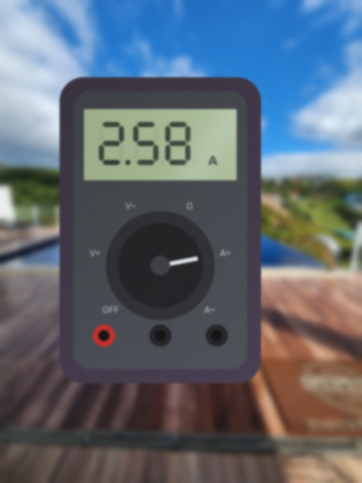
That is A 2.58
